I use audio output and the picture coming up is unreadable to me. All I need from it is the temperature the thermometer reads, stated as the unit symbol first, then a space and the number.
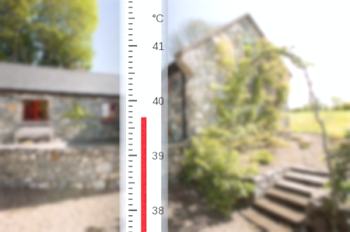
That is °C 39.7
